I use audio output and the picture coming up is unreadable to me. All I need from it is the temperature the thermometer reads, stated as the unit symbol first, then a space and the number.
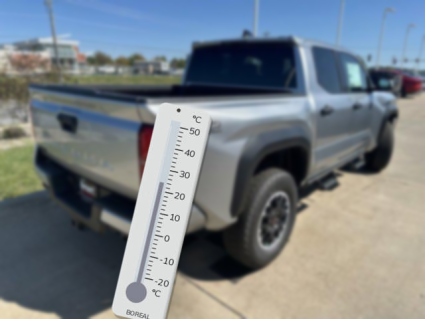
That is °C 24
